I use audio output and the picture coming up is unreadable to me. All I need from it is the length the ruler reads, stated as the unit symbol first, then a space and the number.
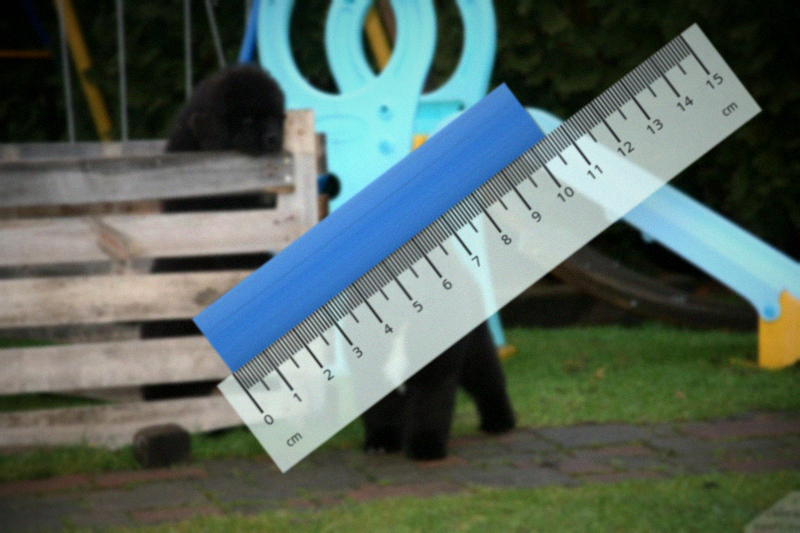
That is cm 10.5
